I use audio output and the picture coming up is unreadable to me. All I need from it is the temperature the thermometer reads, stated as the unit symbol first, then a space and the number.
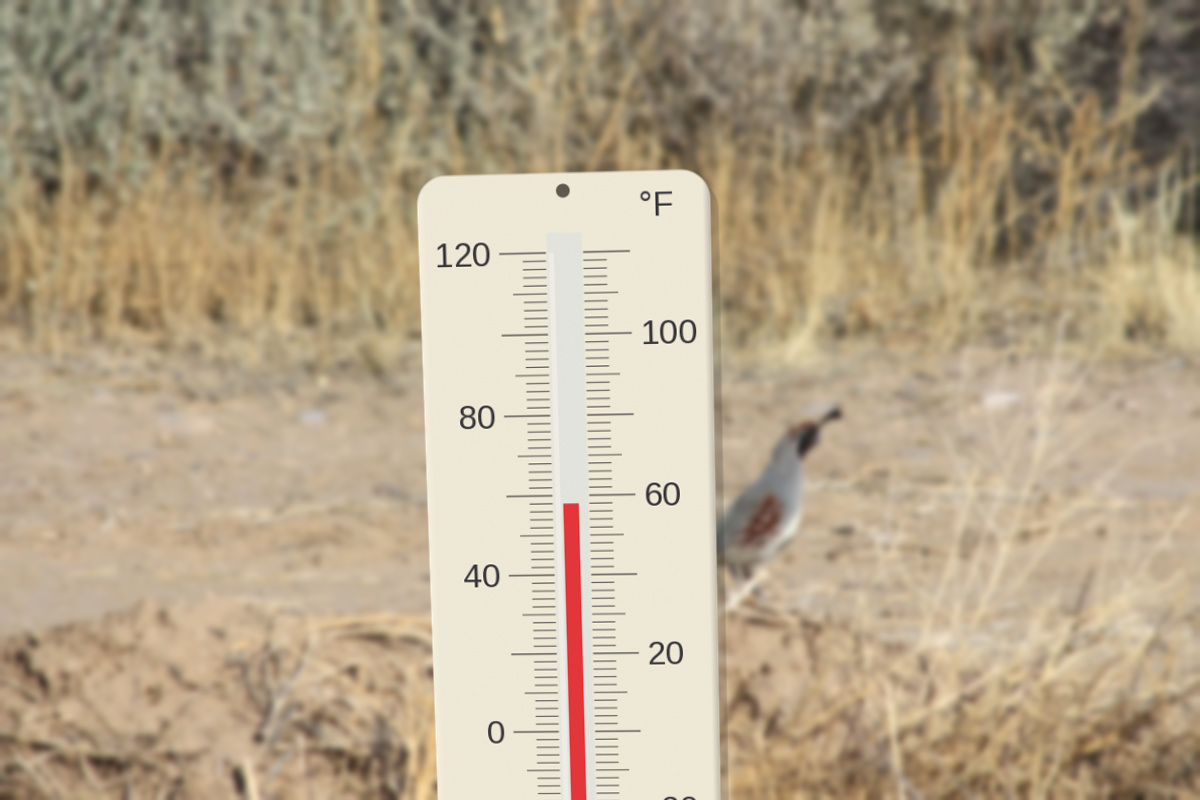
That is °F 58
